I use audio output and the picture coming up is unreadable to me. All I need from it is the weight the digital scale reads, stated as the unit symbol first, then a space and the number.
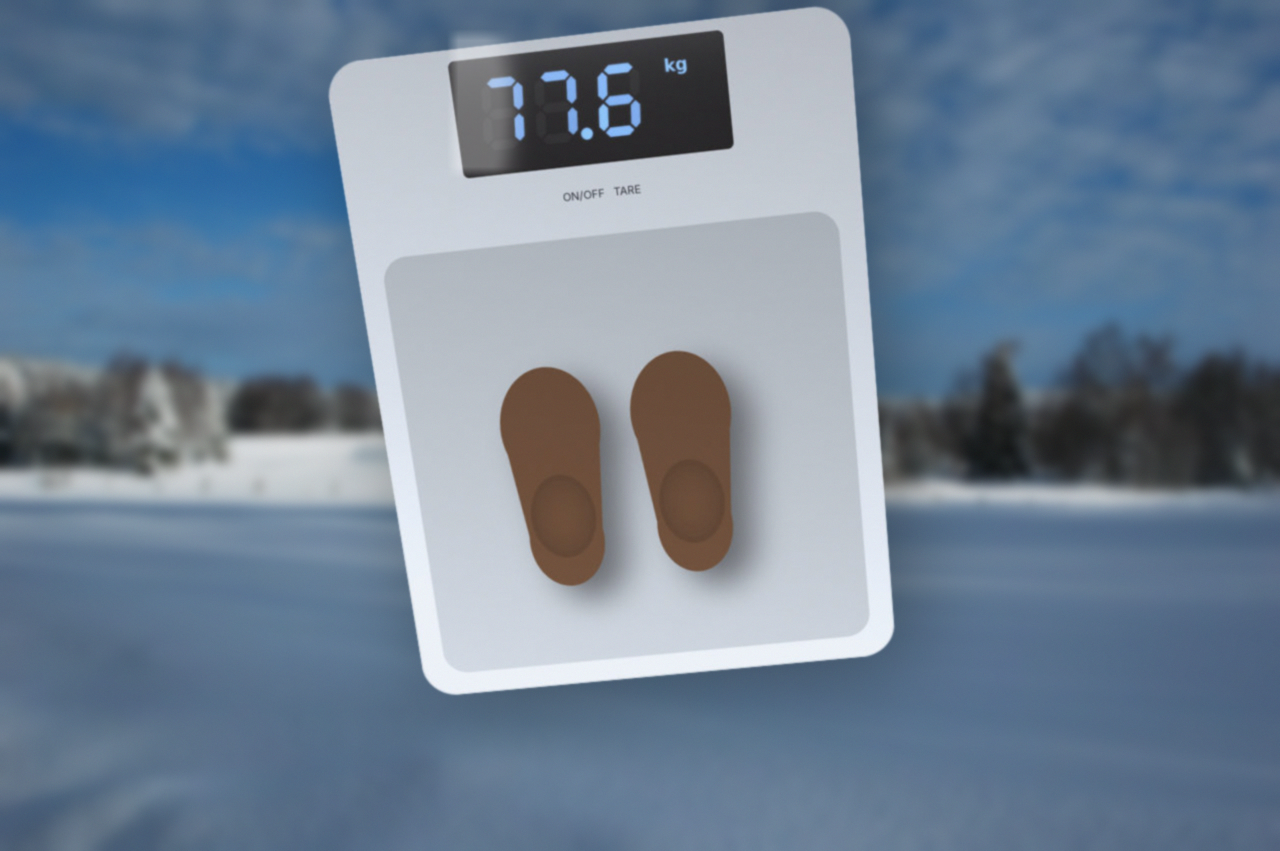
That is kg 77.6
